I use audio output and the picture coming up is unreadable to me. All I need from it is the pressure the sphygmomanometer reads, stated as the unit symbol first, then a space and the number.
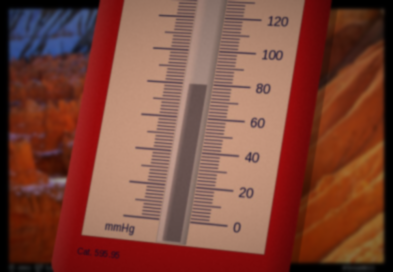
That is mmHg 80
